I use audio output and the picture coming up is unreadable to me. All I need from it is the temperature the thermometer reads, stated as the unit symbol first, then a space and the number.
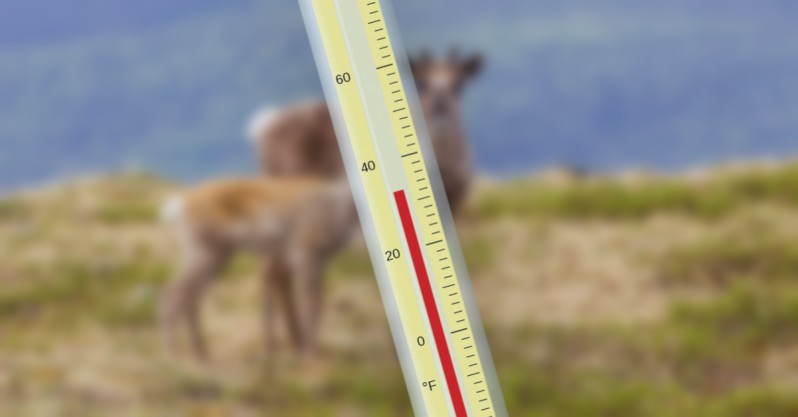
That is °F 33
